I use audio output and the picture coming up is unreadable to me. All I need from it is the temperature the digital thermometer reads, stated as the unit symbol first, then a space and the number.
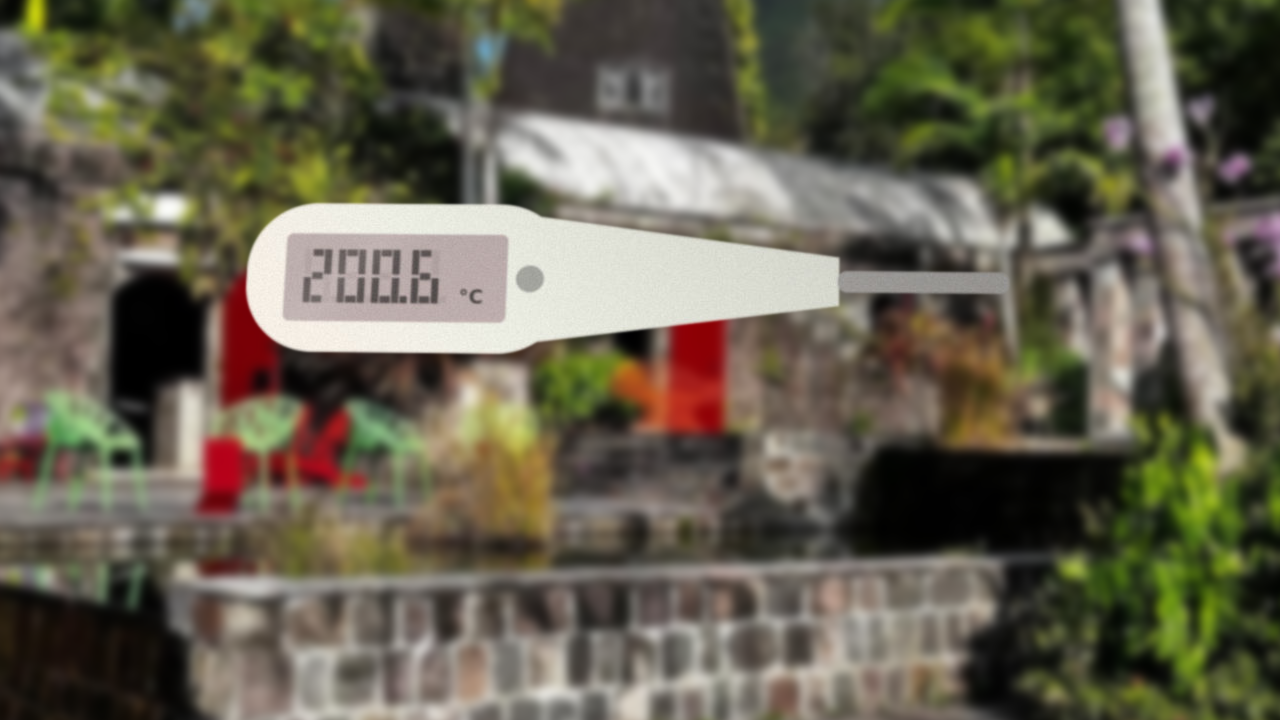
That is °C 200.6
